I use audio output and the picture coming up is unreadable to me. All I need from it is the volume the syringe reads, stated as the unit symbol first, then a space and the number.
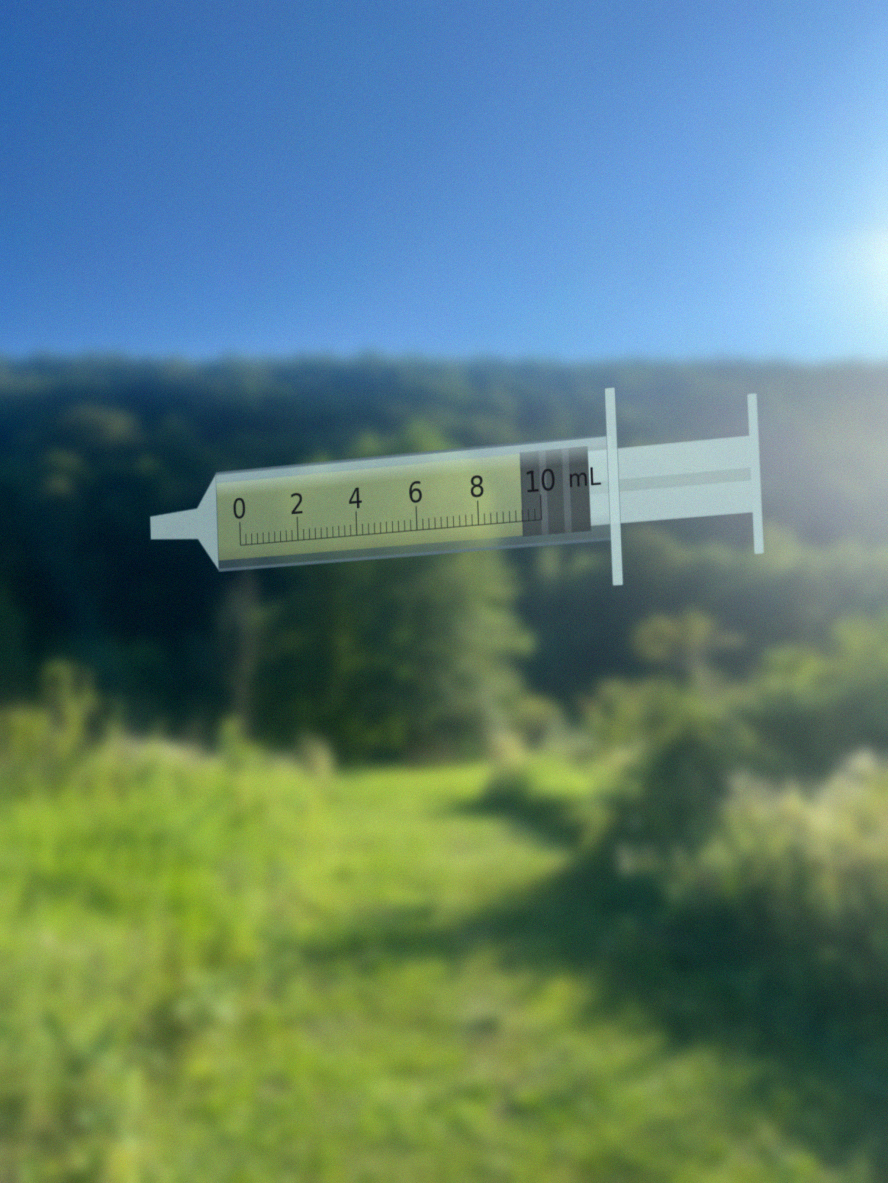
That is mL 9.4
